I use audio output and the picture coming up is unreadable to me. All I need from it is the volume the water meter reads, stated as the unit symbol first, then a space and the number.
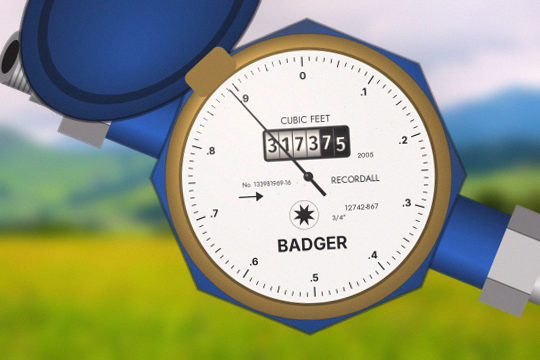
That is ft³ 317374.89
